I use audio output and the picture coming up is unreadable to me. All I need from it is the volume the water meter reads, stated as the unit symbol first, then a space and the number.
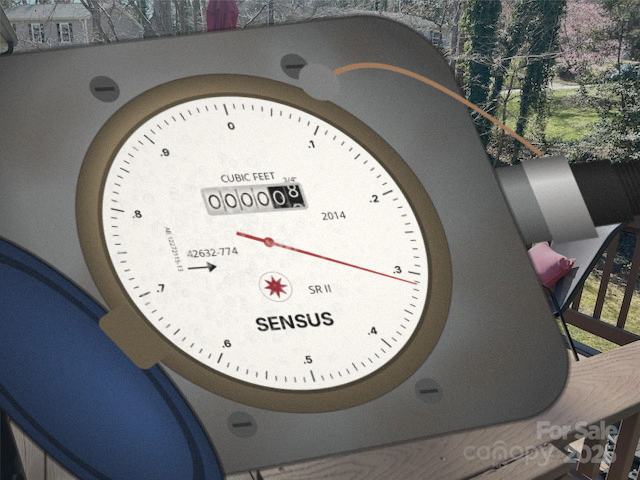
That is ft³ 8.31
